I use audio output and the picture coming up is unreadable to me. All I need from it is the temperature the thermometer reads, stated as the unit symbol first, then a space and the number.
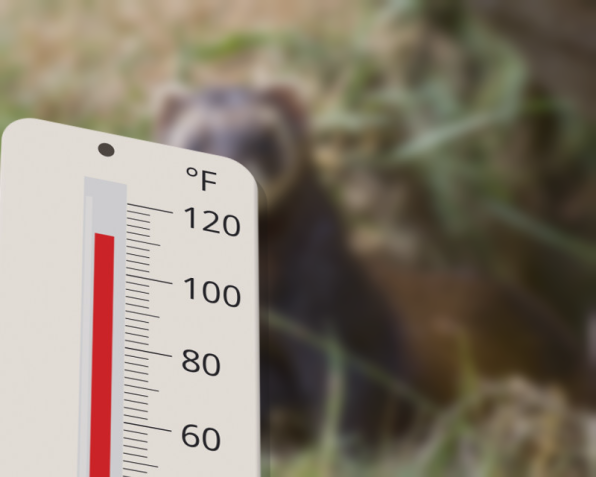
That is °F 110
